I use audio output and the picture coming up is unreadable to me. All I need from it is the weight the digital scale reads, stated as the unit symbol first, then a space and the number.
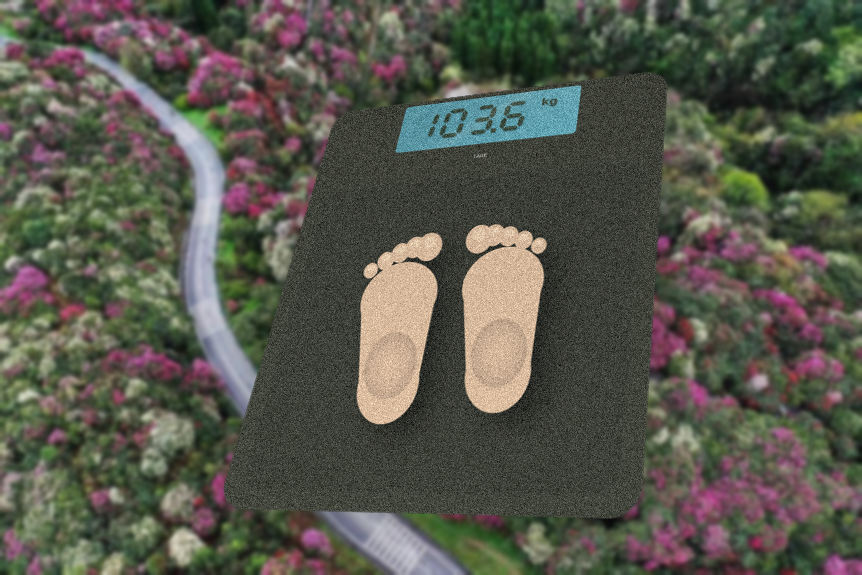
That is kg 103.6
